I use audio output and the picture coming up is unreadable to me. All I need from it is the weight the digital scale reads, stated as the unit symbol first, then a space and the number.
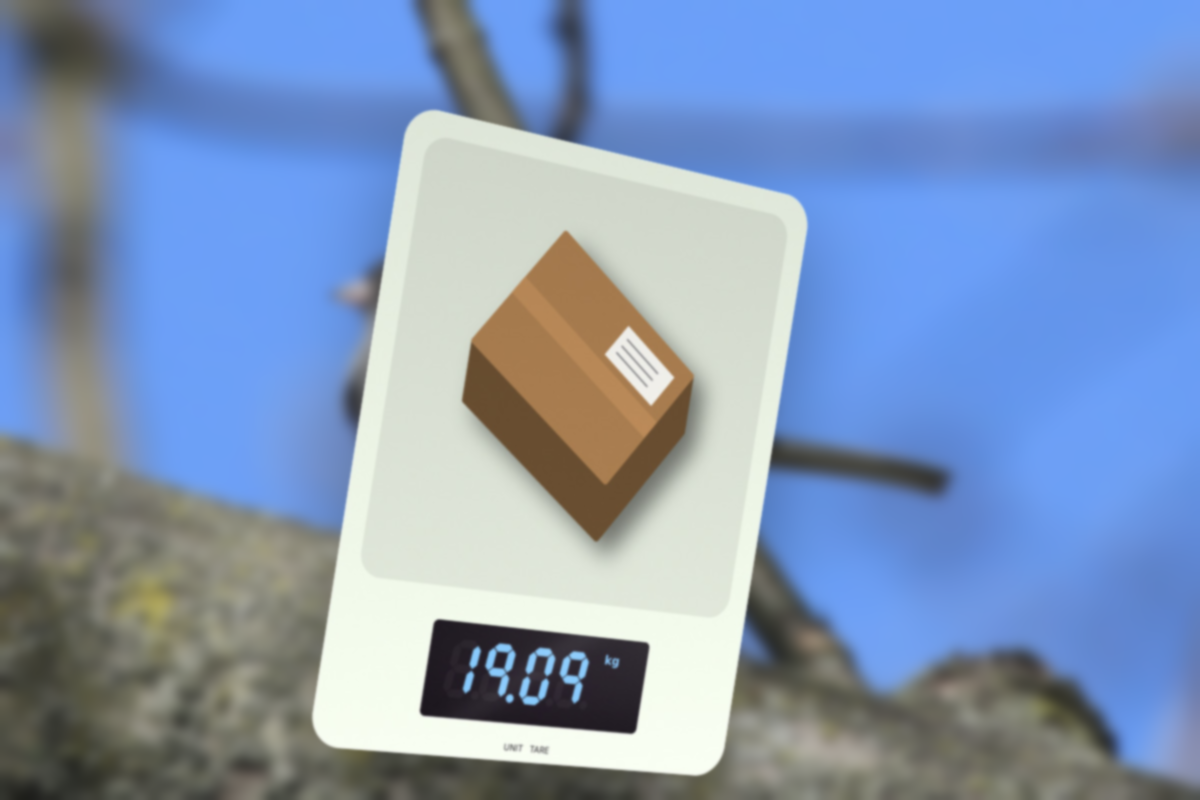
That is kg 19.09
